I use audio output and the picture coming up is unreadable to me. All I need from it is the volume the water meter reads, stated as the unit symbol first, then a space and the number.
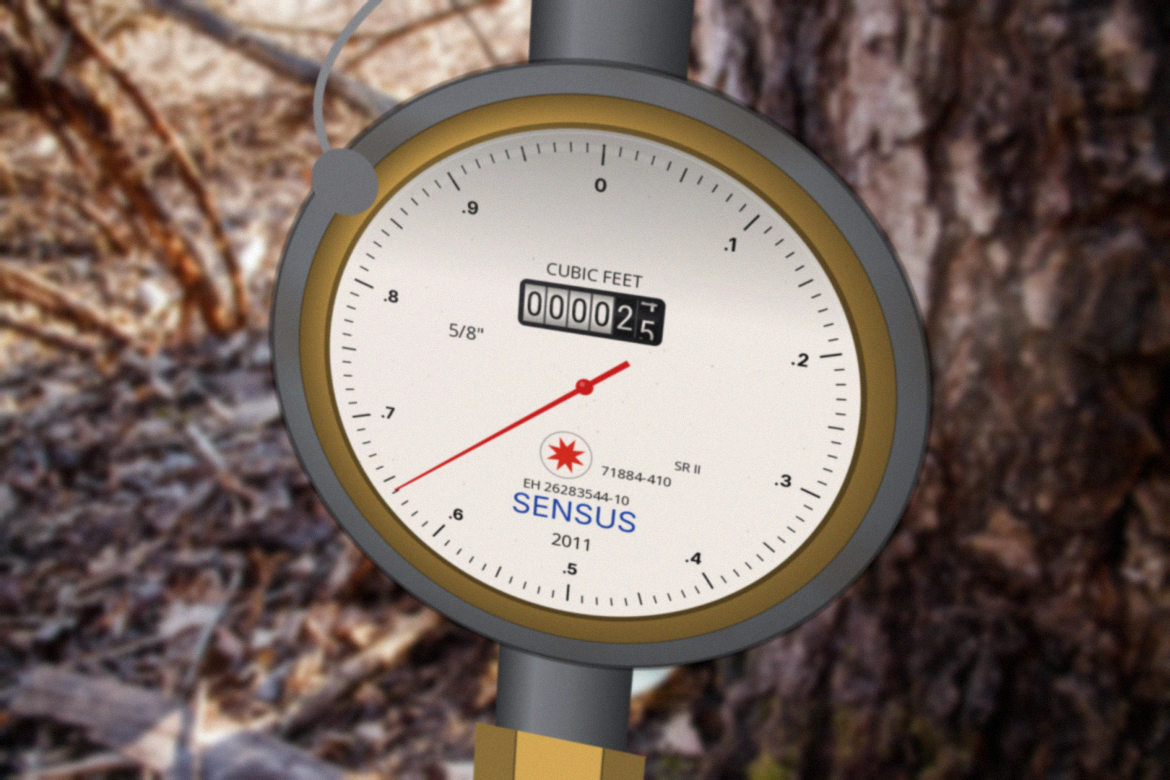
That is ft³ 24.64
